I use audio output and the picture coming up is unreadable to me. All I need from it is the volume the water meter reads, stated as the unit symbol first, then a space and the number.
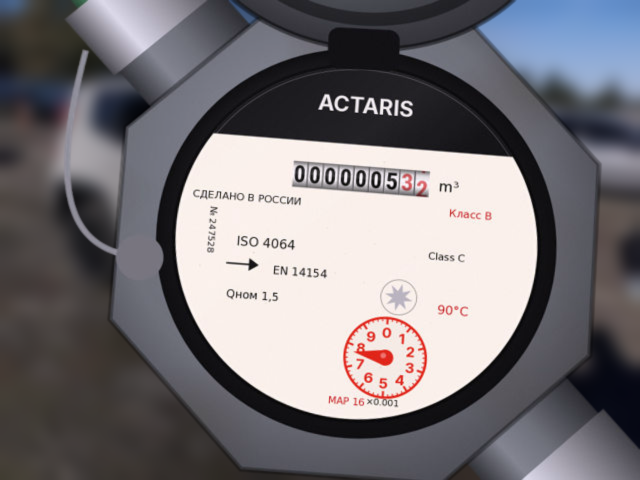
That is m³ 5.317
